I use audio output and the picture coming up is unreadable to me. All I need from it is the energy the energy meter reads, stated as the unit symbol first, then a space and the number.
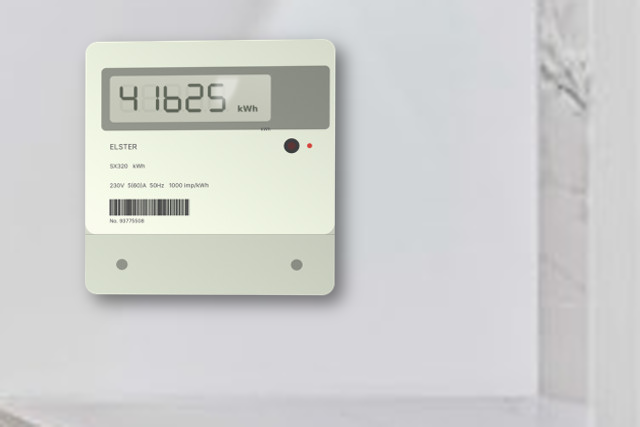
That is kWh 41625
